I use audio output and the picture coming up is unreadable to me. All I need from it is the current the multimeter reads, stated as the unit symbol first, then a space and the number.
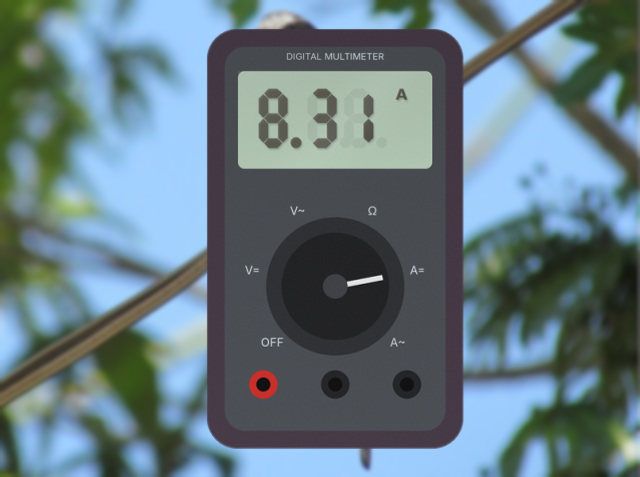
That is A 8.31
